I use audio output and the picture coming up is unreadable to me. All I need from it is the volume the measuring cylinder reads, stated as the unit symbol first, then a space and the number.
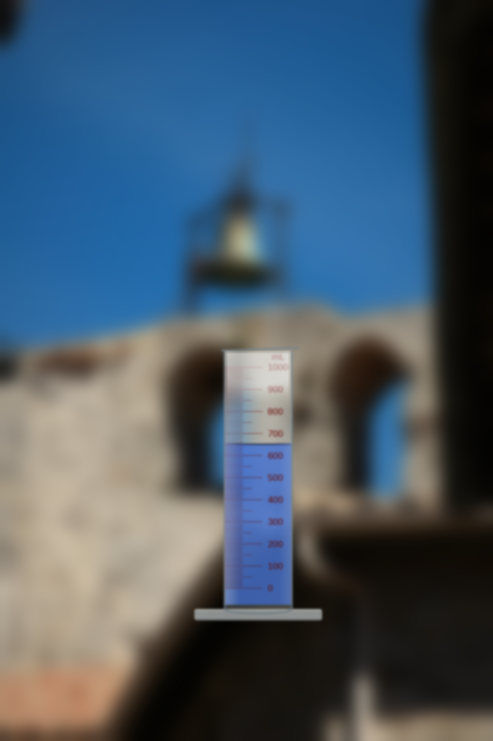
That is mL 650
